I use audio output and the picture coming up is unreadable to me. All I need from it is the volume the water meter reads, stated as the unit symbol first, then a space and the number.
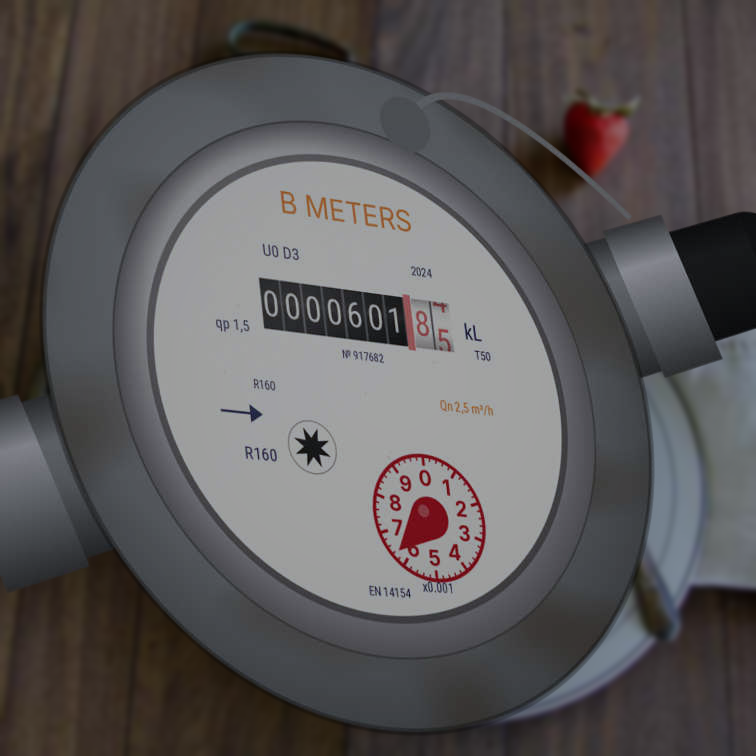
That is kL 601.846
